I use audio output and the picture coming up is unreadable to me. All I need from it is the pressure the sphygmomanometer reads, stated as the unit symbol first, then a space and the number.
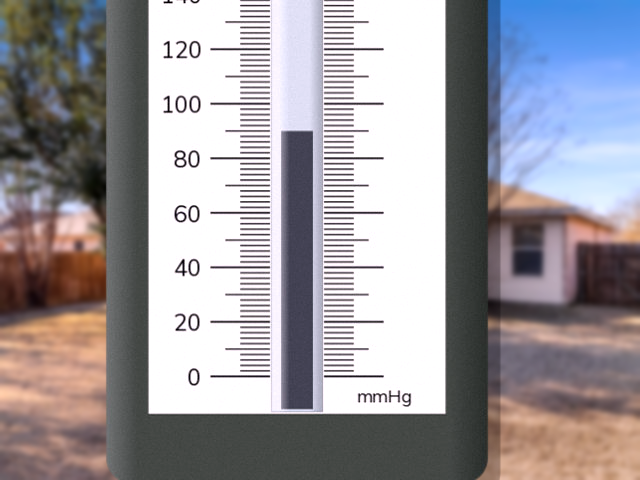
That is mmHg 90
